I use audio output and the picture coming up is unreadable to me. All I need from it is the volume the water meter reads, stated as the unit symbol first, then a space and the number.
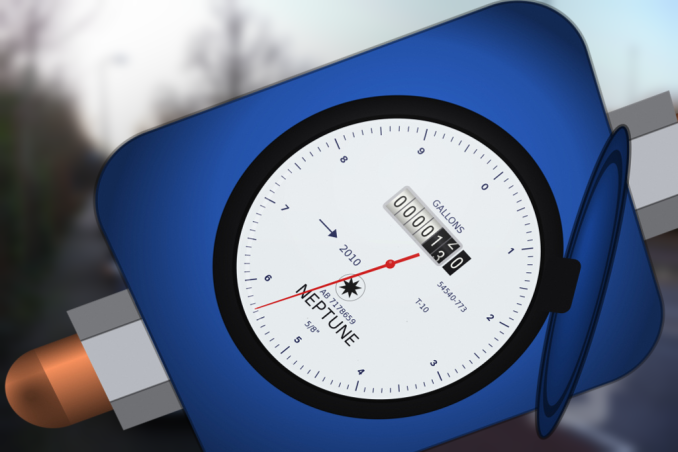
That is gal 125.6
